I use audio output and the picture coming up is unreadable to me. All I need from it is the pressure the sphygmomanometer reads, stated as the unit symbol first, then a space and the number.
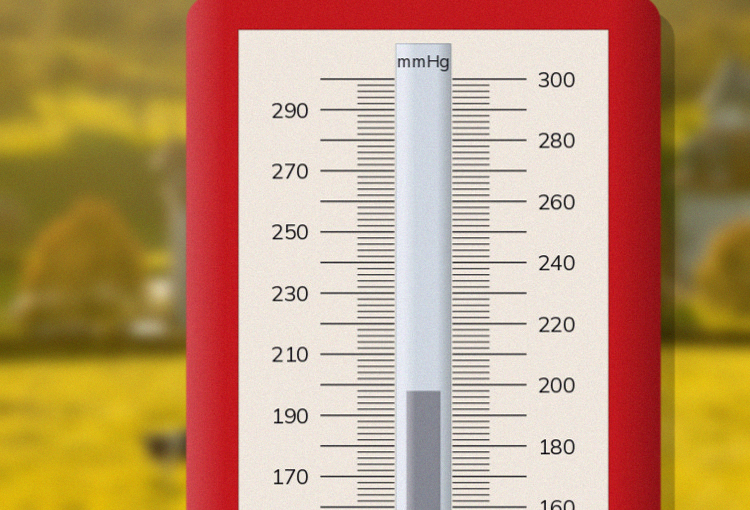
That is mmHg 198
